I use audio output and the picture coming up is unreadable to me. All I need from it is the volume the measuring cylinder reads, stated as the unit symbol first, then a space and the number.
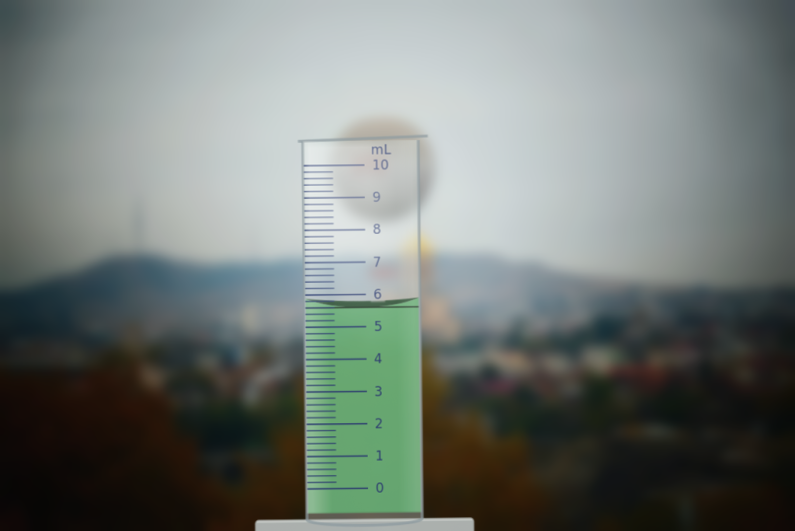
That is mL 5.6
